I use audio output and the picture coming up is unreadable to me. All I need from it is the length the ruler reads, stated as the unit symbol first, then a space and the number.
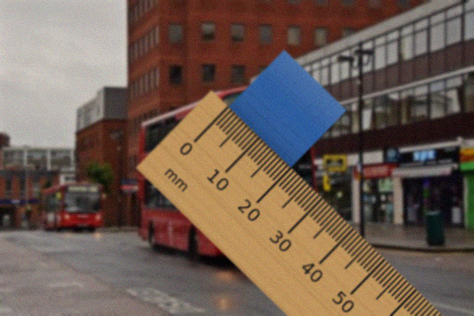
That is mm 20
